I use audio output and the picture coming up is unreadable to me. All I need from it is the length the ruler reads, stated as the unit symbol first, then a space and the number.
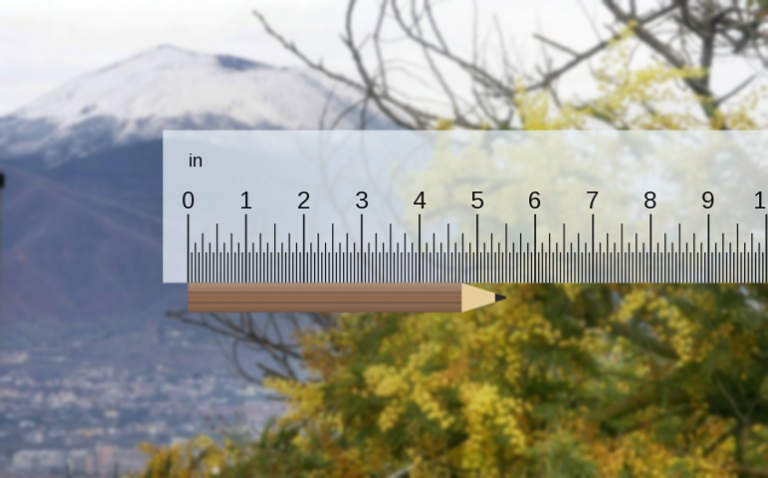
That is in 5.5
